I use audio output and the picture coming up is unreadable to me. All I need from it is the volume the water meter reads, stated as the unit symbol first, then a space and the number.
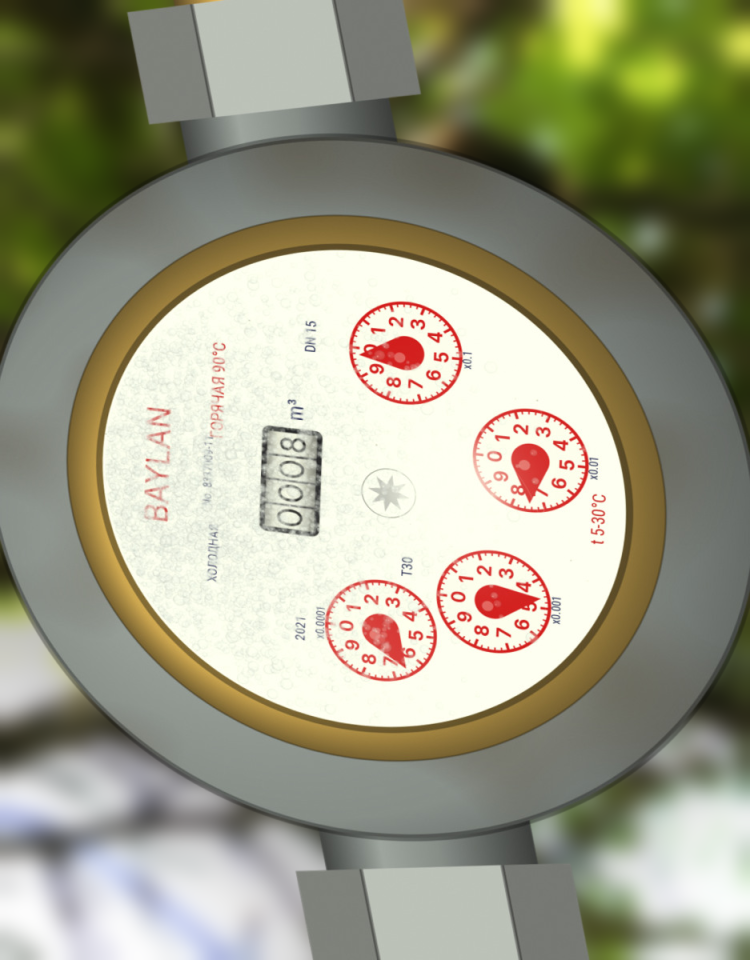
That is m³ 7.9746
